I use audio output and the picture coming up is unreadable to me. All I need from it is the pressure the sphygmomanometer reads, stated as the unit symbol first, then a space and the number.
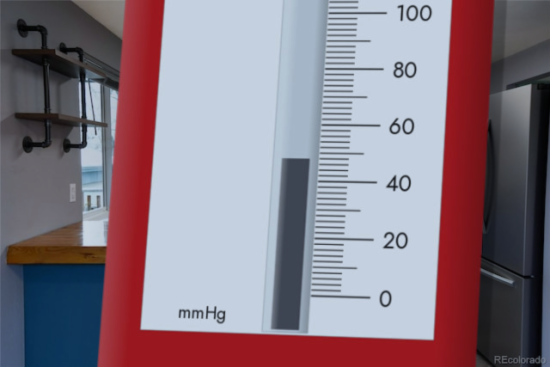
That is mmHg 48
